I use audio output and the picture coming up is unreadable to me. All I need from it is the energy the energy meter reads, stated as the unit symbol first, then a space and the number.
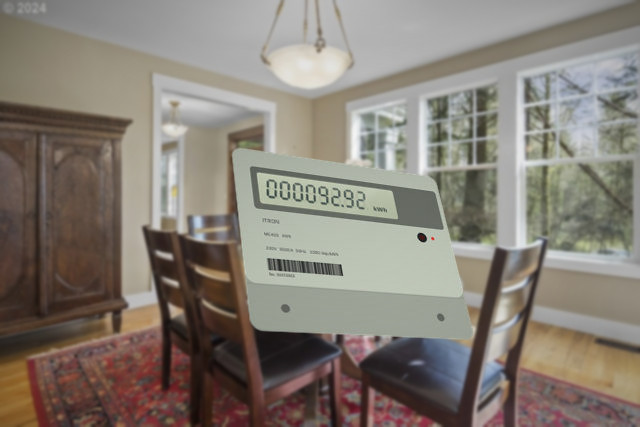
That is kWh 92.92
